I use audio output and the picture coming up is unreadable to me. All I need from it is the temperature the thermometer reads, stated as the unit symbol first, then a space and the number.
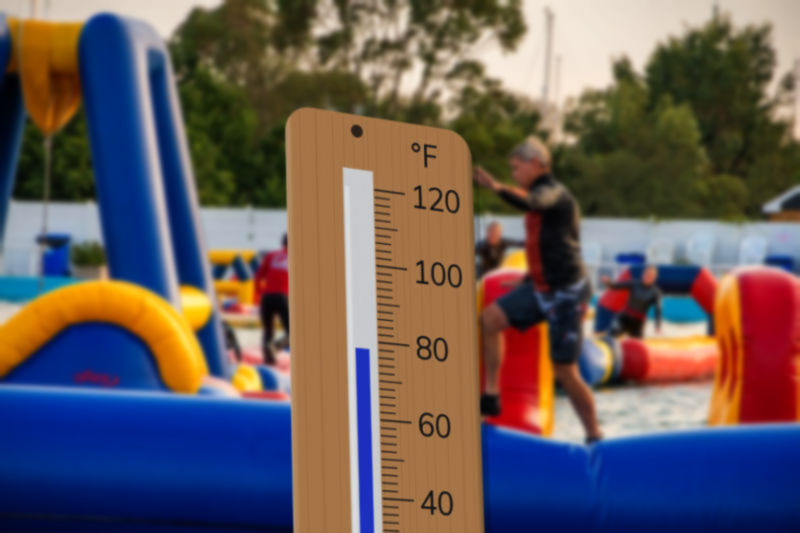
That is °F 78
